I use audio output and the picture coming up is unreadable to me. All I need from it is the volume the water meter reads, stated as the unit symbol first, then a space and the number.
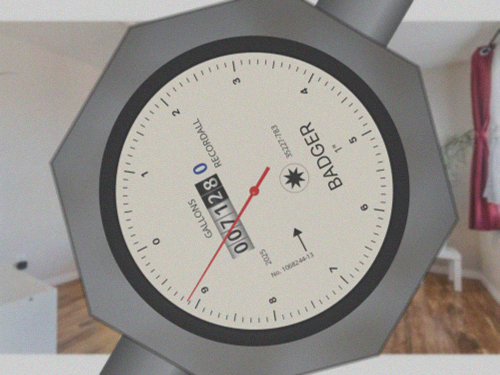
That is gal 71279.1
